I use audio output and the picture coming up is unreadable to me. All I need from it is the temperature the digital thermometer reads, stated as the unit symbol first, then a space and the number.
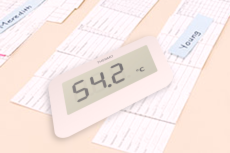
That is °C 54.2
